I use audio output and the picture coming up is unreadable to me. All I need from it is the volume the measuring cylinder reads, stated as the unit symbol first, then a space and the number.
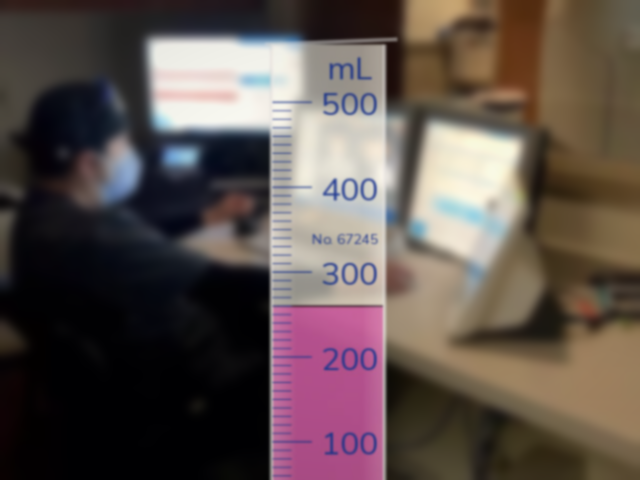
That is mL 260
